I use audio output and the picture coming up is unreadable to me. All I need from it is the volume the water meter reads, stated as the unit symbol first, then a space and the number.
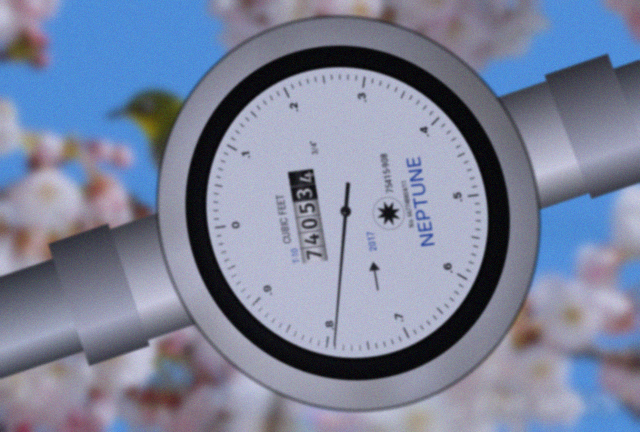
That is ft³ 740533.79
